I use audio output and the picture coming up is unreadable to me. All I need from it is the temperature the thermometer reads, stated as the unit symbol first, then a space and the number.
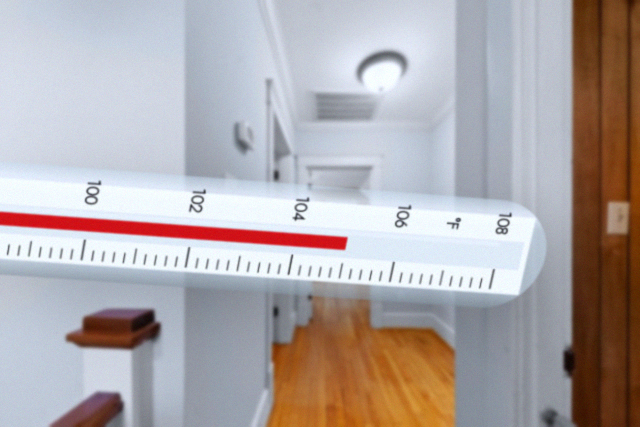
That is °F 105
